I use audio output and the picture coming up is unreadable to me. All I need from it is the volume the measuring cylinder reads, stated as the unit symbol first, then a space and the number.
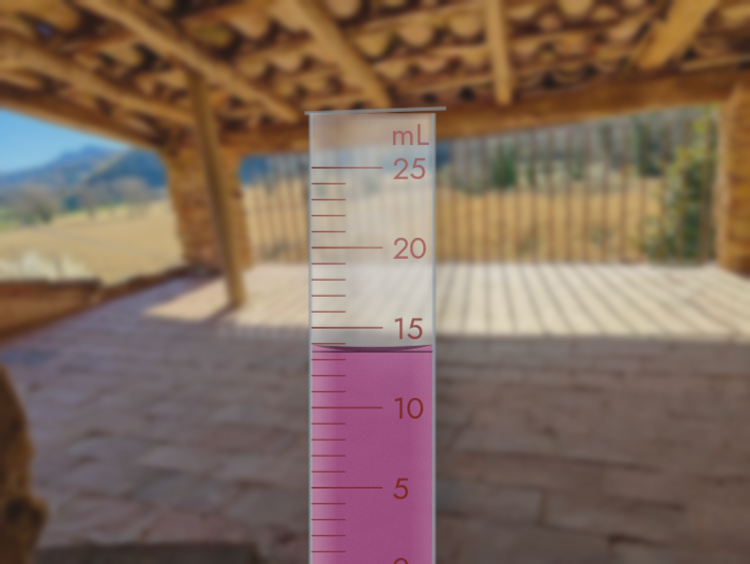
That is mL 13.5
